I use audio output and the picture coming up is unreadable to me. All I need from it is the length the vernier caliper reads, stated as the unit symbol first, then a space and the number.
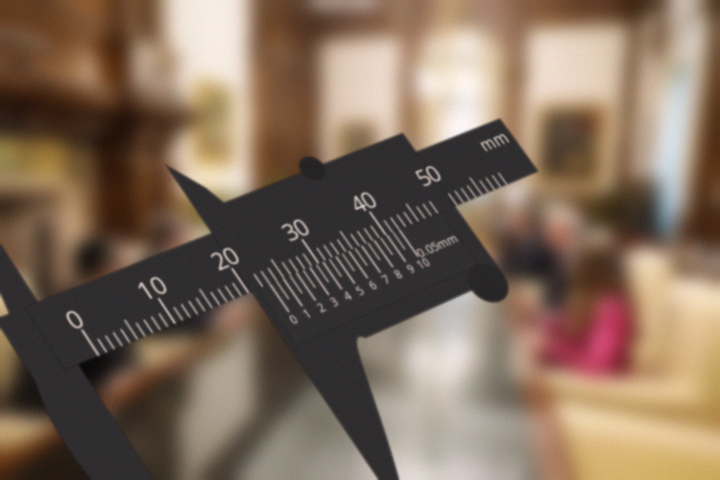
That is mm 23.0
